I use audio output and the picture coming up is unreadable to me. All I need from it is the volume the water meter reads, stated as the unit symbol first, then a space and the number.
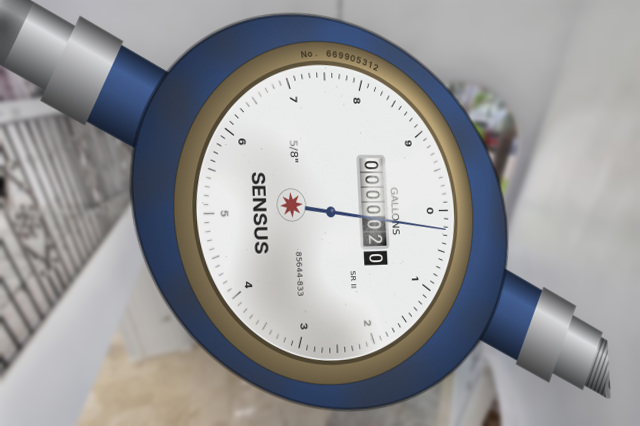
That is gal 20.2
